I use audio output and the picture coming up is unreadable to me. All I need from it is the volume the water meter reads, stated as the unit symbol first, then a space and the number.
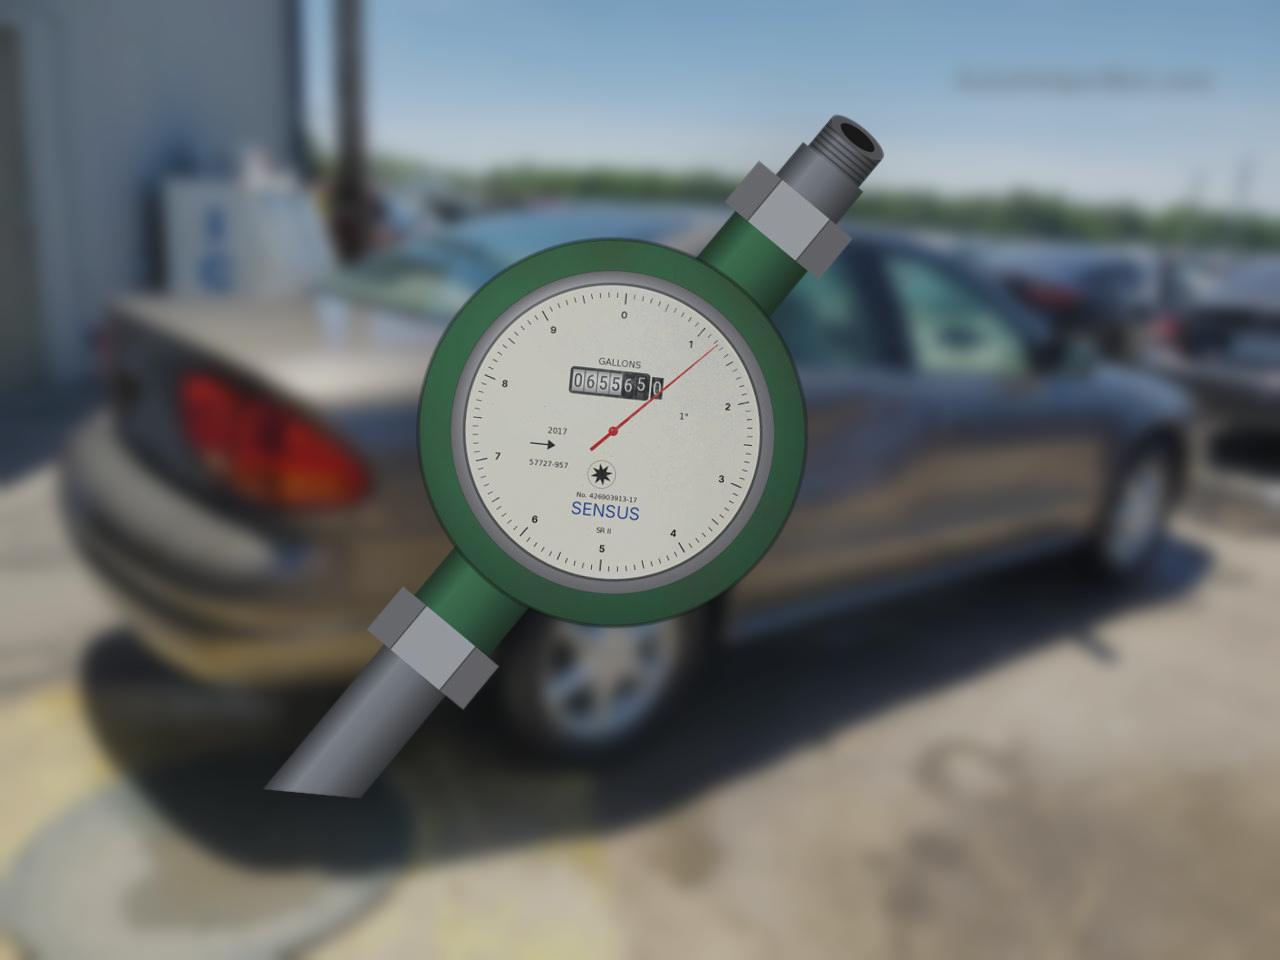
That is gal 655651.2
